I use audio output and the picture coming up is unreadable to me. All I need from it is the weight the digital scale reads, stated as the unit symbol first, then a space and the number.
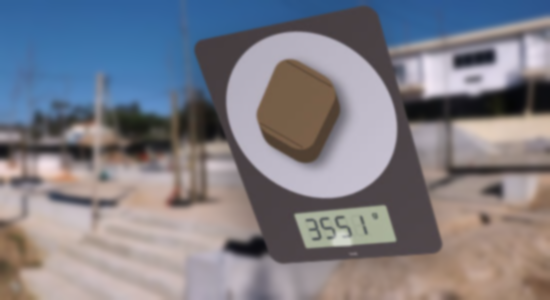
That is g 3551
